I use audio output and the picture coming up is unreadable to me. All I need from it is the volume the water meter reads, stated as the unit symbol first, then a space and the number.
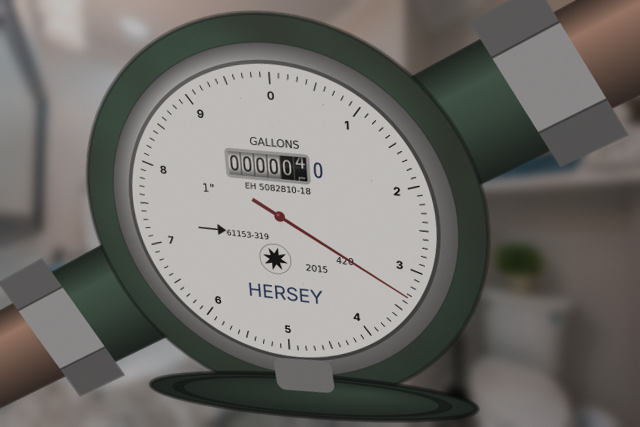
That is gal 43.3
